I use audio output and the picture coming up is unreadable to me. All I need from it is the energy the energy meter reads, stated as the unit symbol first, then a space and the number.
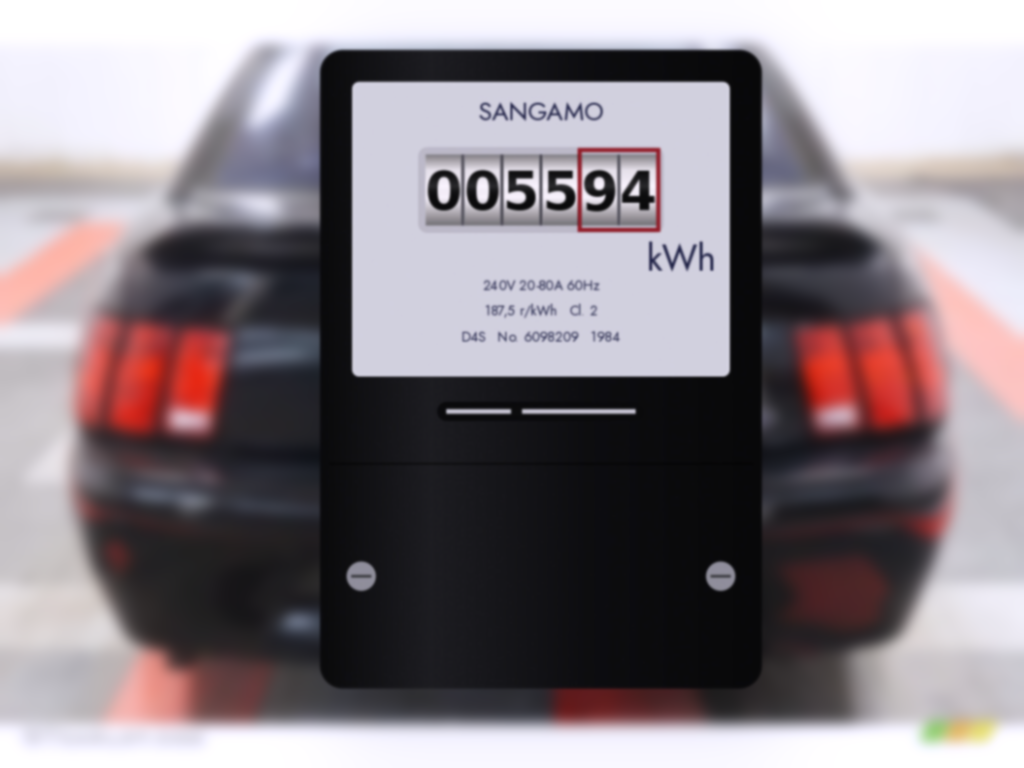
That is kWh 55.94
